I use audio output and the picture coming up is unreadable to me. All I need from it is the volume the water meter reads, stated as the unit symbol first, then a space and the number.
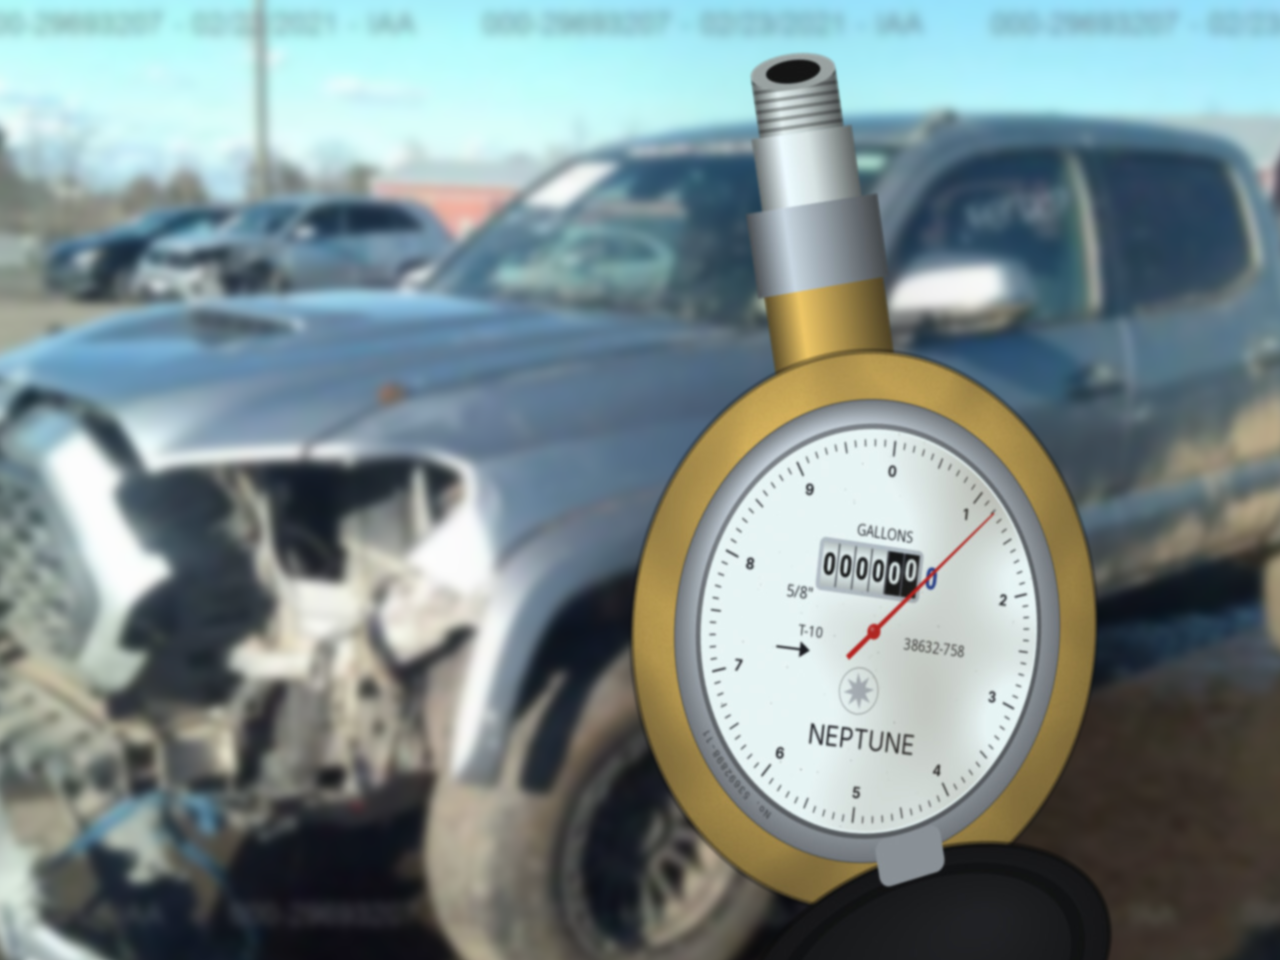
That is gal 1.2
